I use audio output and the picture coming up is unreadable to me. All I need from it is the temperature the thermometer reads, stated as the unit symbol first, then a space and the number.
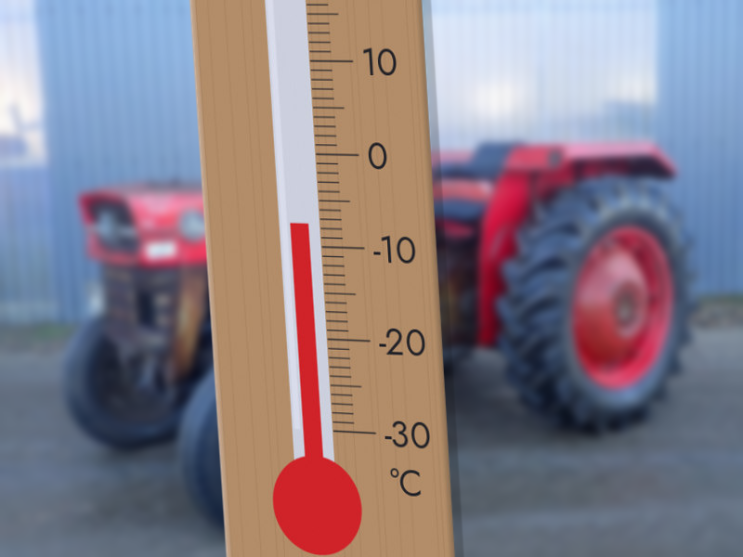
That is °C -7.5
